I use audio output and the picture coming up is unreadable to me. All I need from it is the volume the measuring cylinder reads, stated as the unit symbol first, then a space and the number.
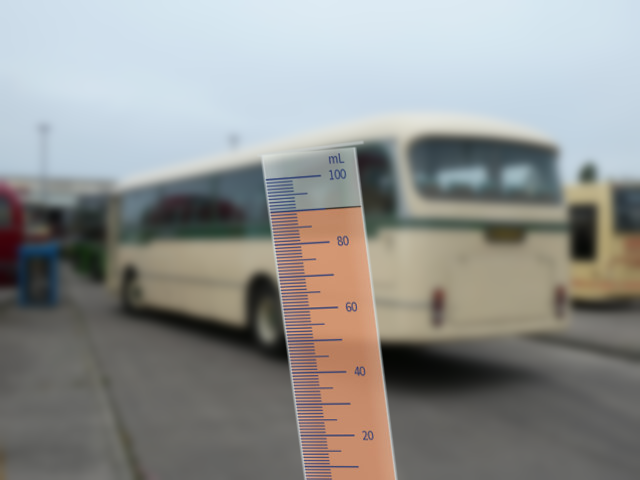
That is mL 90
